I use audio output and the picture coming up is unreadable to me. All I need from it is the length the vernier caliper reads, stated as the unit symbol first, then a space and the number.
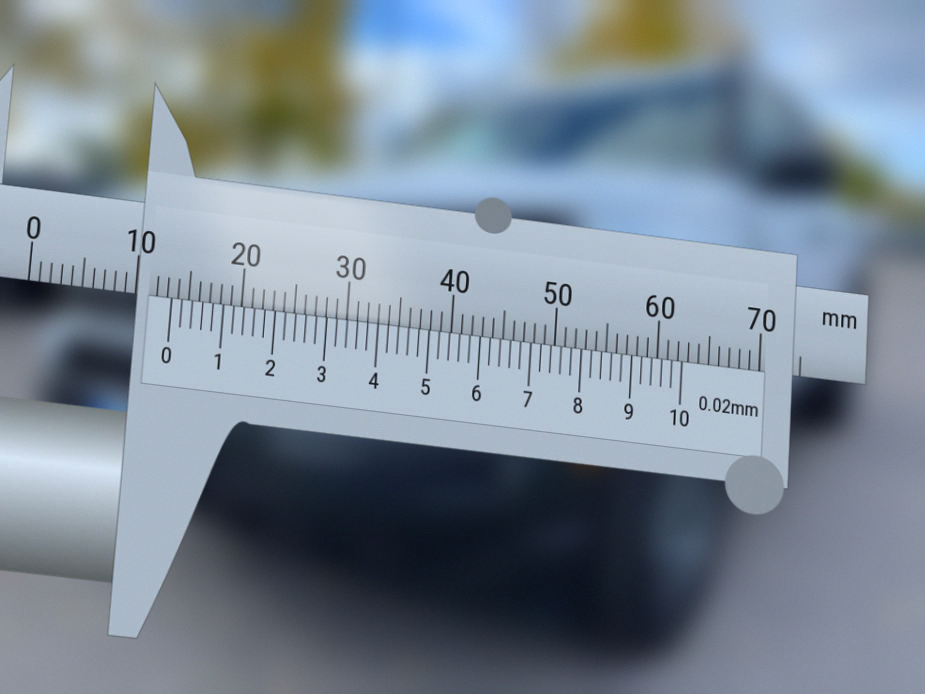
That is mm 13.4
